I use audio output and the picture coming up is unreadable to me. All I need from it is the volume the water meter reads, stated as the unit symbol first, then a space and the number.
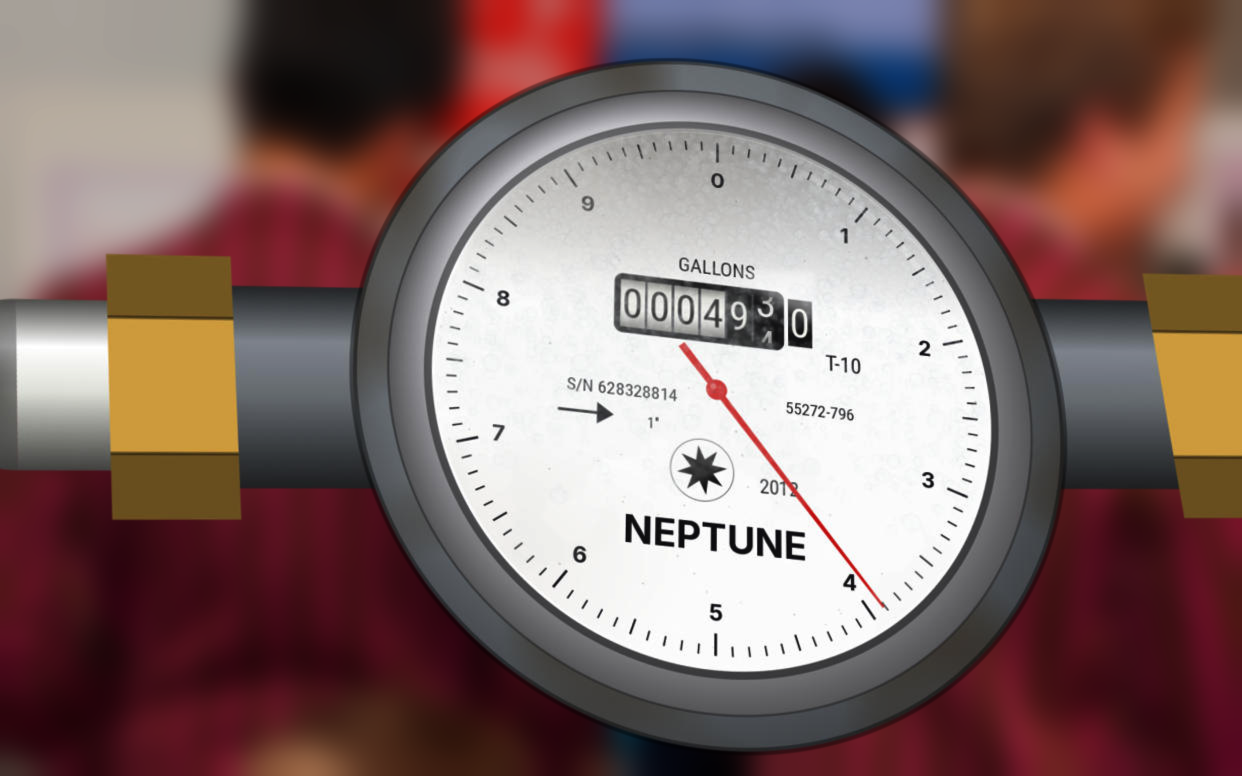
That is gal 4933.9
